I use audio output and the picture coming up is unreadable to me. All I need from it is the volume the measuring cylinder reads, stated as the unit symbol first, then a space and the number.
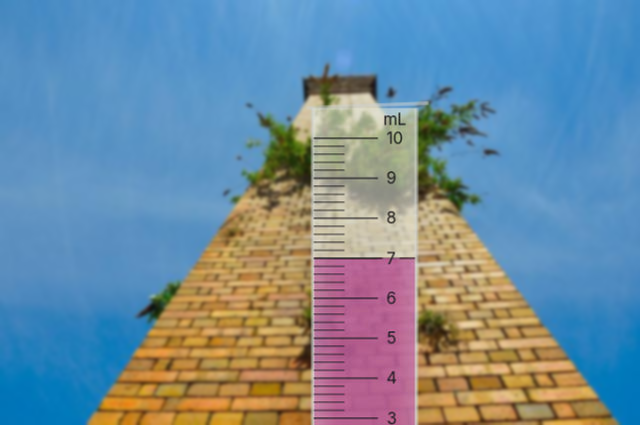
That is mL 7
